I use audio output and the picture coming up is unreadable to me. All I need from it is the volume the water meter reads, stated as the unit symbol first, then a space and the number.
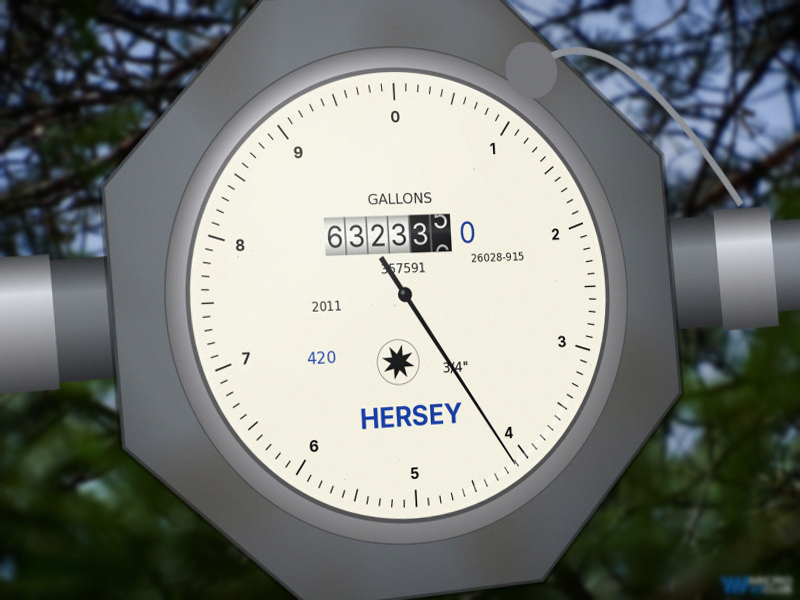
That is gal 6323354.1
